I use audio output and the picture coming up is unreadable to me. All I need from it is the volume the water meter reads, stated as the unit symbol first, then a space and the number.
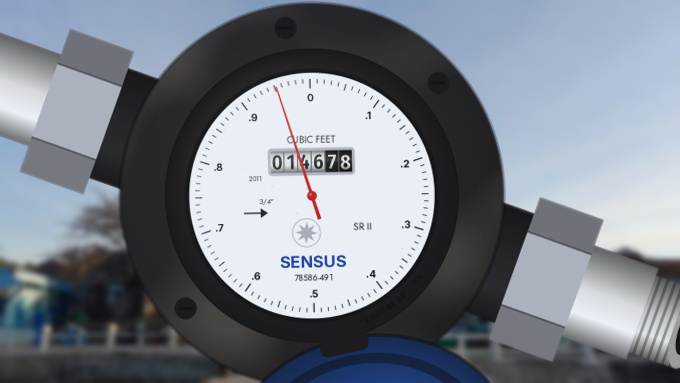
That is ft³ 14677.95
